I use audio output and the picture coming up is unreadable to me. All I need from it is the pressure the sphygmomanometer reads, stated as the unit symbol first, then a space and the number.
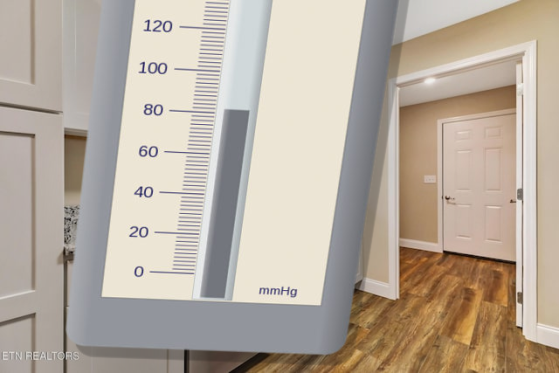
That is mmHg 82
